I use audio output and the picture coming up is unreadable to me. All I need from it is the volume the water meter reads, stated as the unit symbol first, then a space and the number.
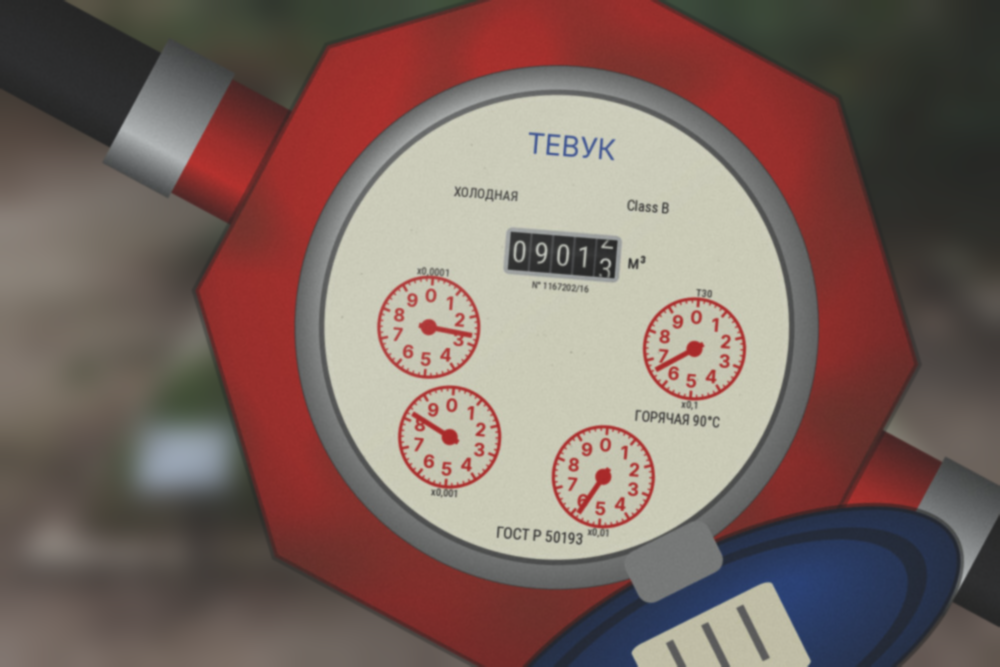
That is m³ 9012.6582
